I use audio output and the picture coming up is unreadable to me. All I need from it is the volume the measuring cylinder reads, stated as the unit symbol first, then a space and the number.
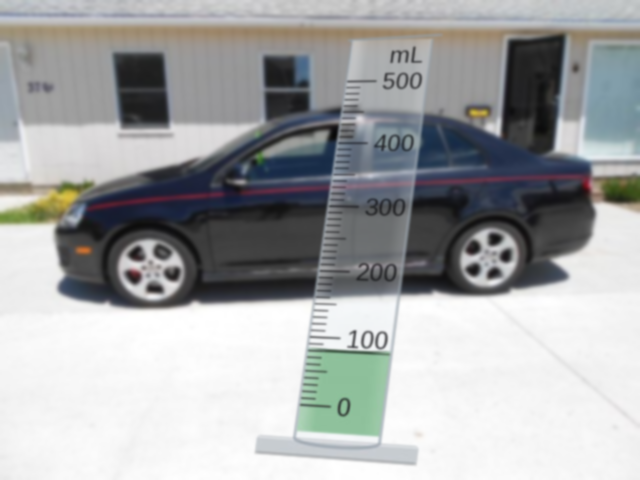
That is mL 80
